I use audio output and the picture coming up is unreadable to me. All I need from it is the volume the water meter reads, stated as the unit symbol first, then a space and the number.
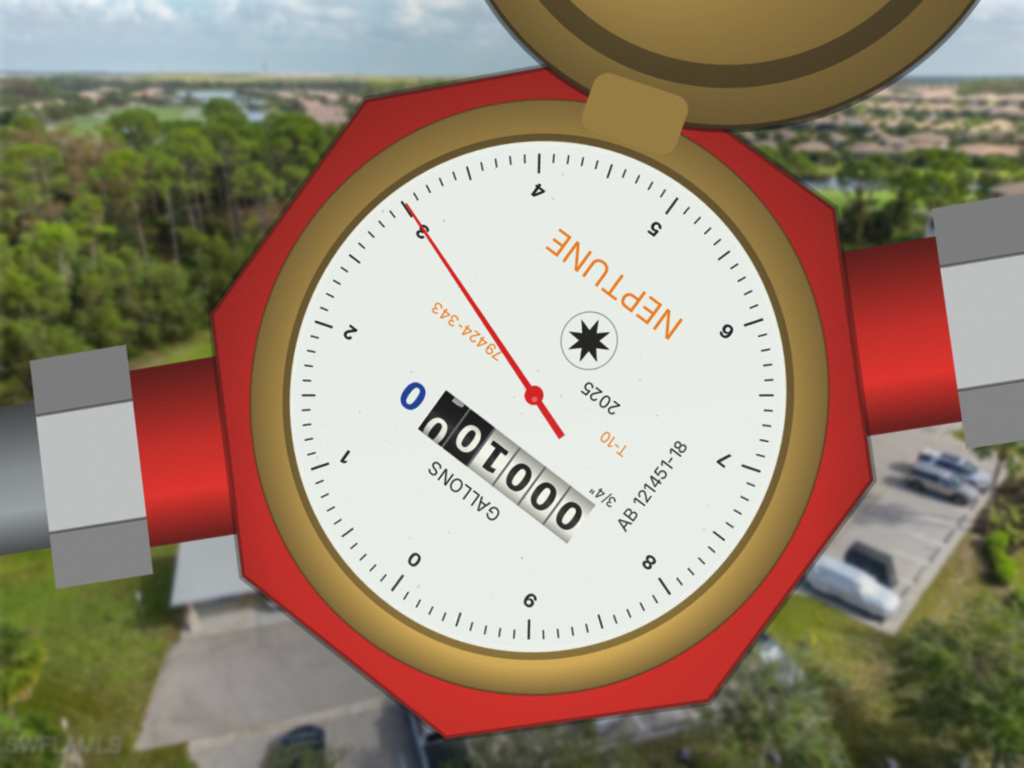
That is gal 1003.0
